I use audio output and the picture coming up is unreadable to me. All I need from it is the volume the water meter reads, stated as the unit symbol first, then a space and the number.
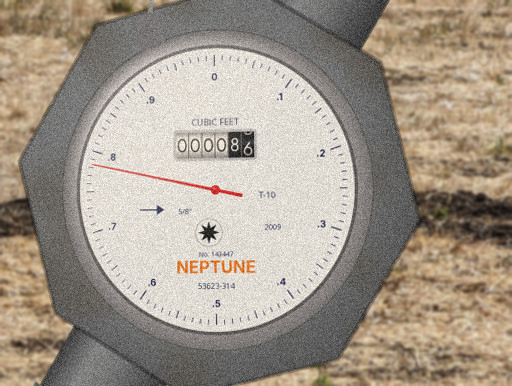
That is ft³ 85.78
